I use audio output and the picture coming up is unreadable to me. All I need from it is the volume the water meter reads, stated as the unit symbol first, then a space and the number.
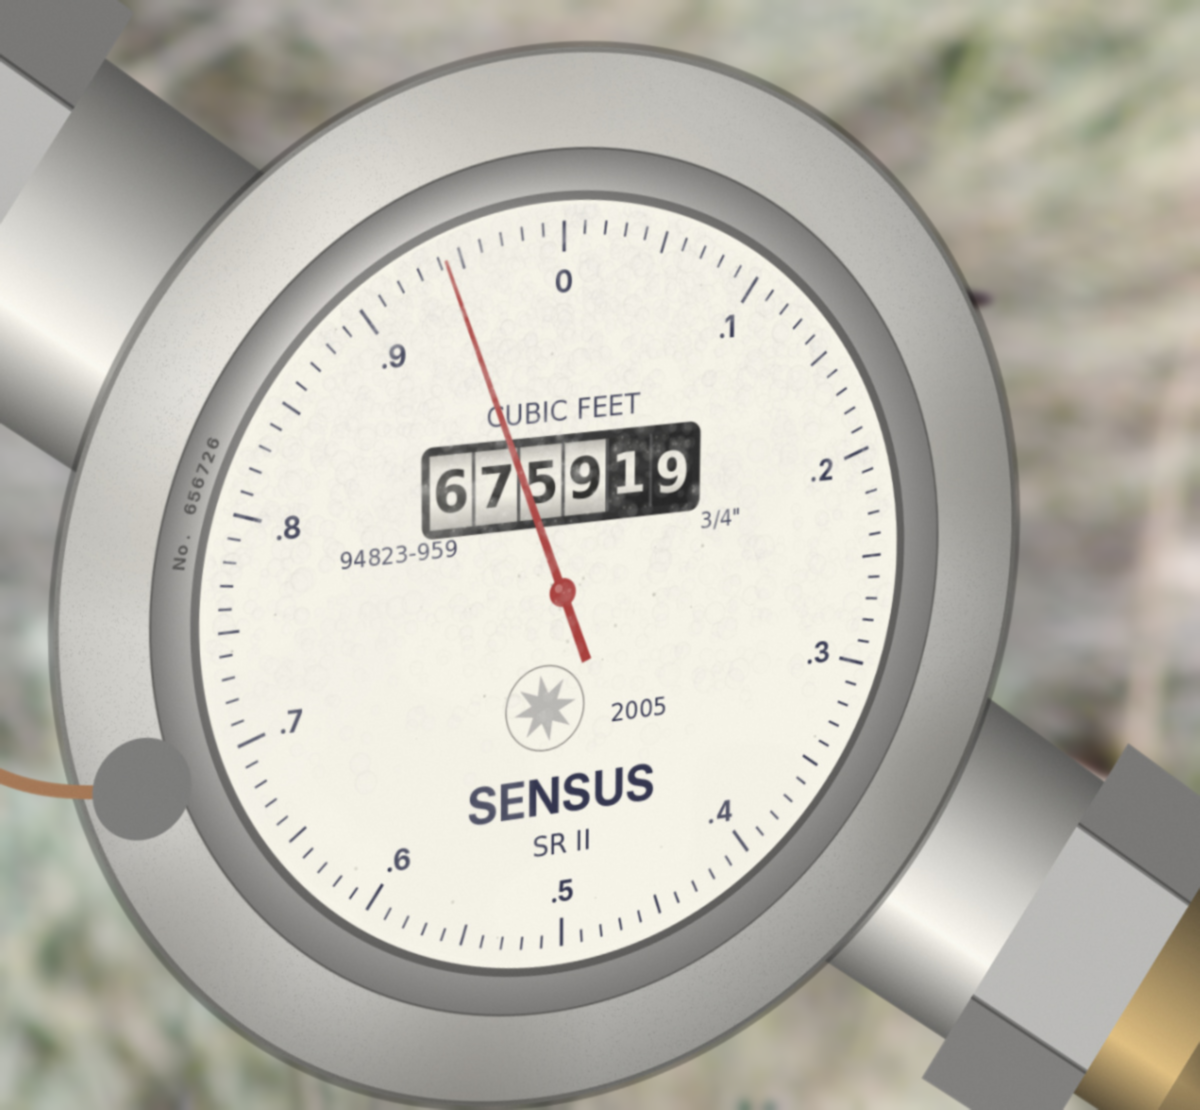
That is ft³ 675918.94
